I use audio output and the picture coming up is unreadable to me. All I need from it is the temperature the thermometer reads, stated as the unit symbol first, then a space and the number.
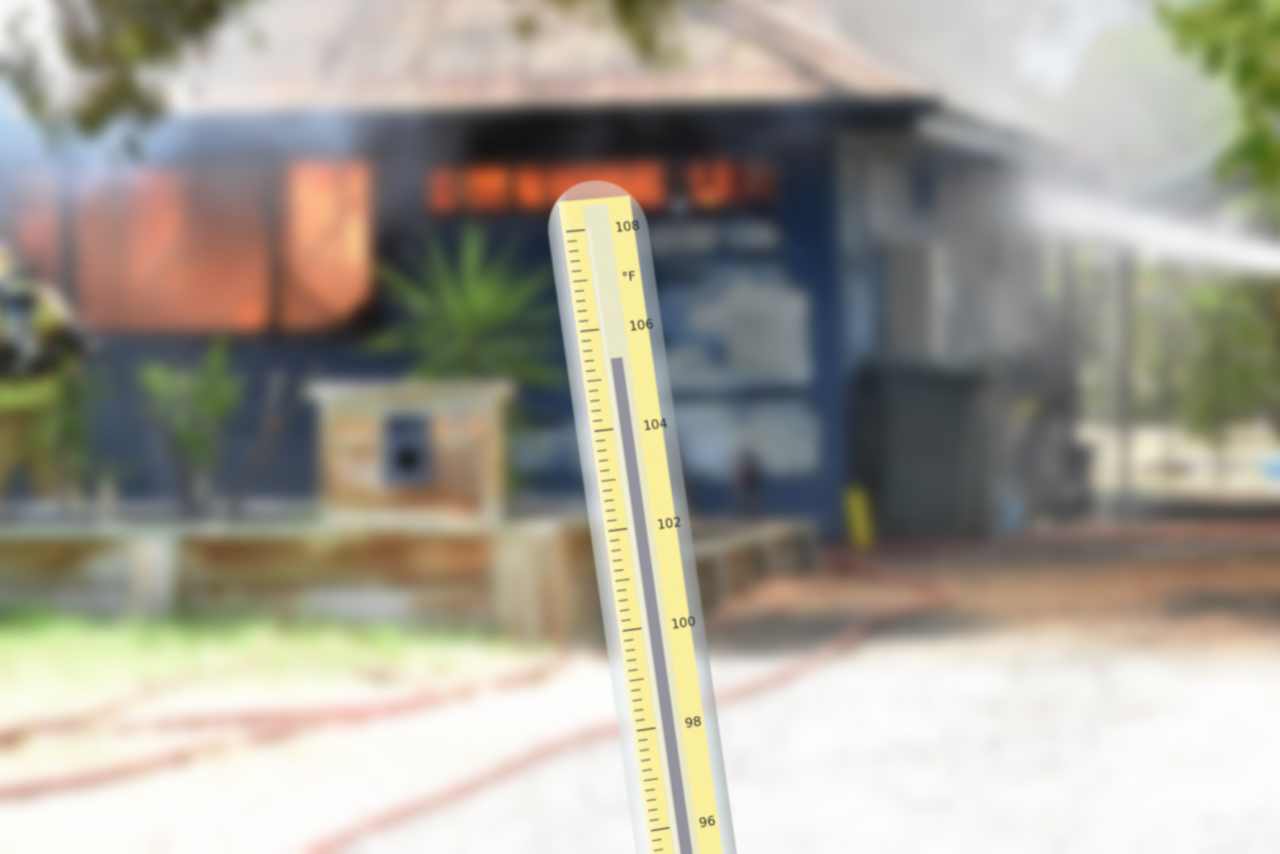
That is °F 105.4
